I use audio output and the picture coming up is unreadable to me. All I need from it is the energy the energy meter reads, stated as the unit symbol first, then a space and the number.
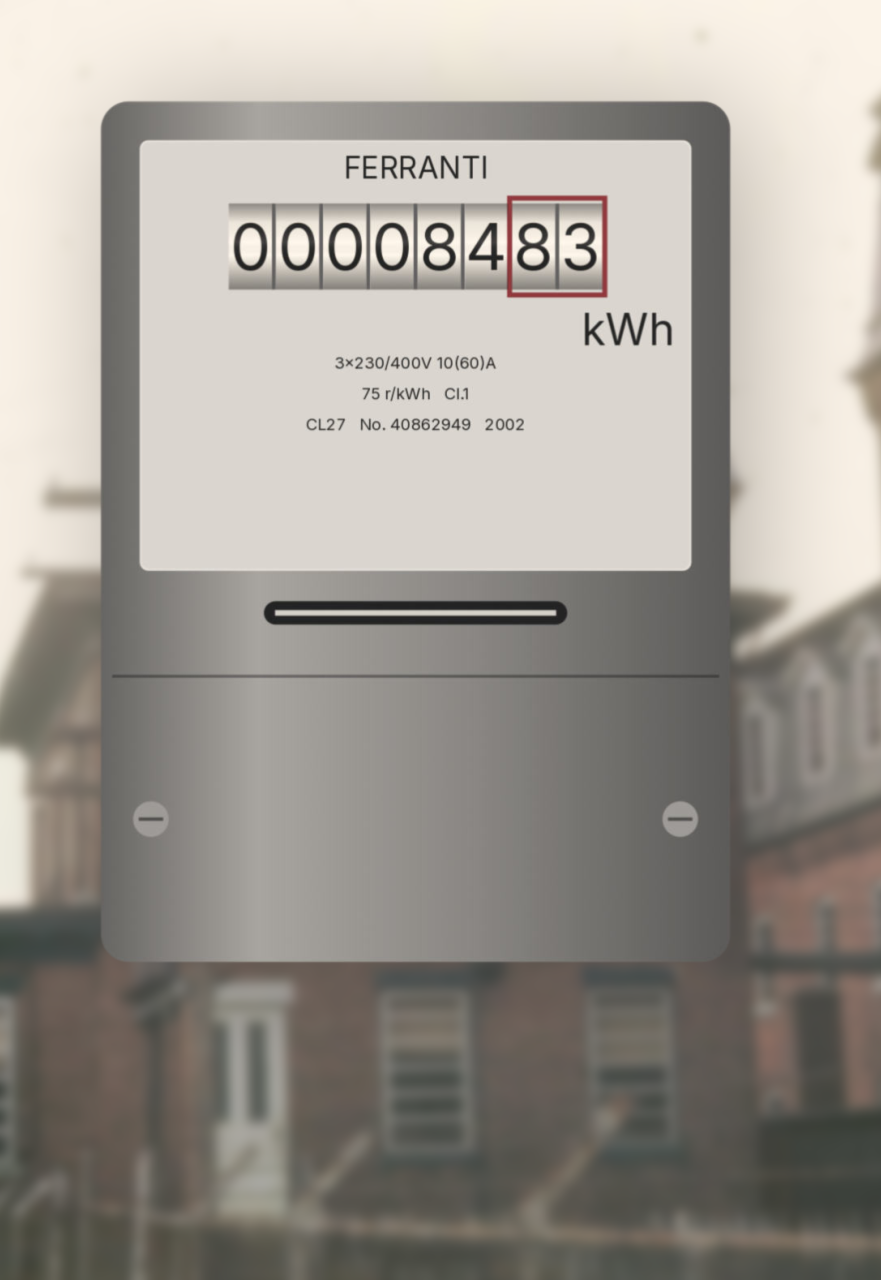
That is kWh 84.83
